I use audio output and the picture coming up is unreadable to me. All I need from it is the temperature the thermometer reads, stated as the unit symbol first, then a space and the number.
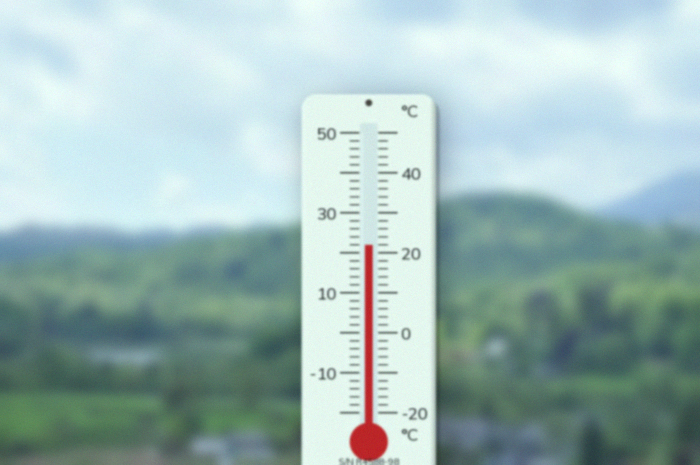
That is °C 22
